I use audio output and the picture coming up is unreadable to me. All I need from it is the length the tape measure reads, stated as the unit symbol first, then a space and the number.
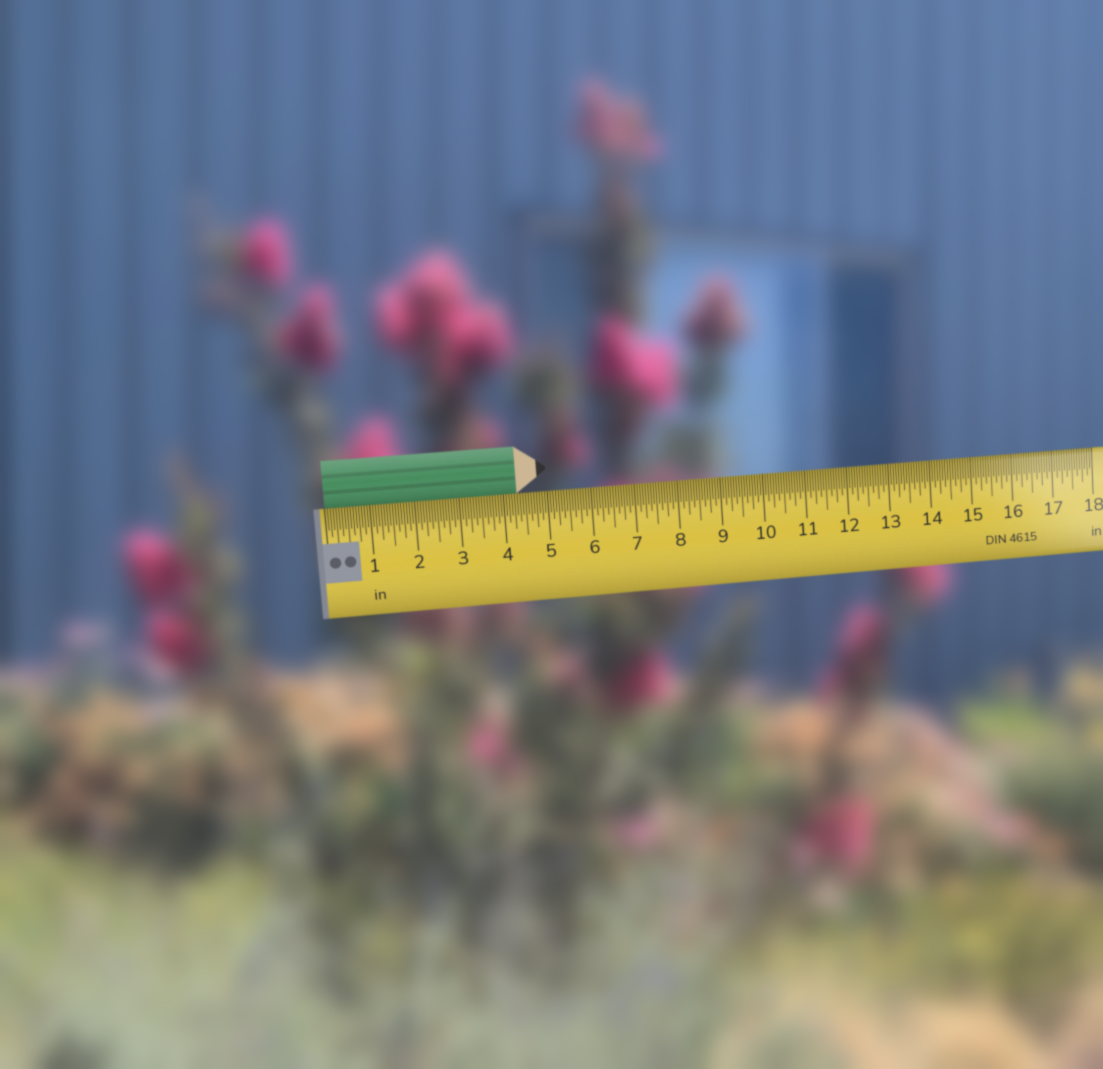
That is in 5
